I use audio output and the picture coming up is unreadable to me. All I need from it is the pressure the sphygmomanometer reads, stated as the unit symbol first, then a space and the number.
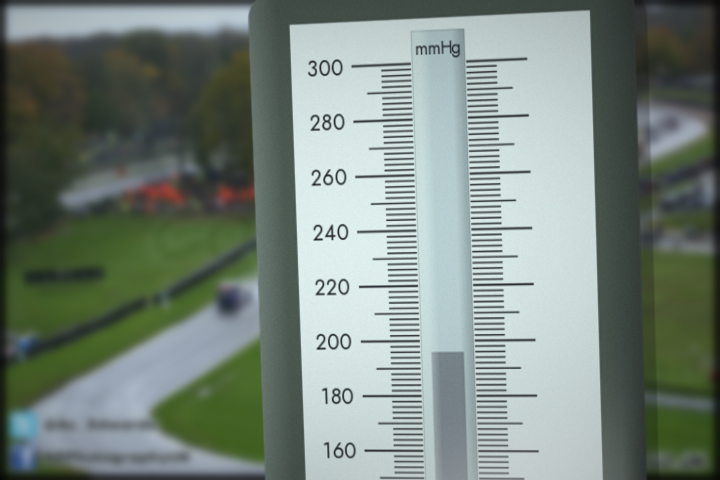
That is mmHg 196
